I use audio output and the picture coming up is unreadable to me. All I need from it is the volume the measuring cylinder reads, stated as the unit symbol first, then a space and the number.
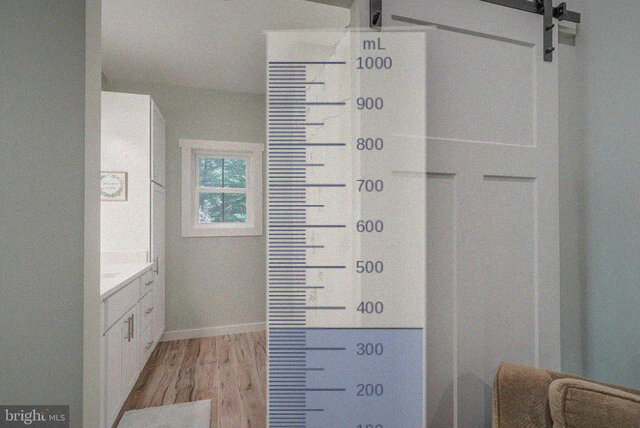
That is mL 350
